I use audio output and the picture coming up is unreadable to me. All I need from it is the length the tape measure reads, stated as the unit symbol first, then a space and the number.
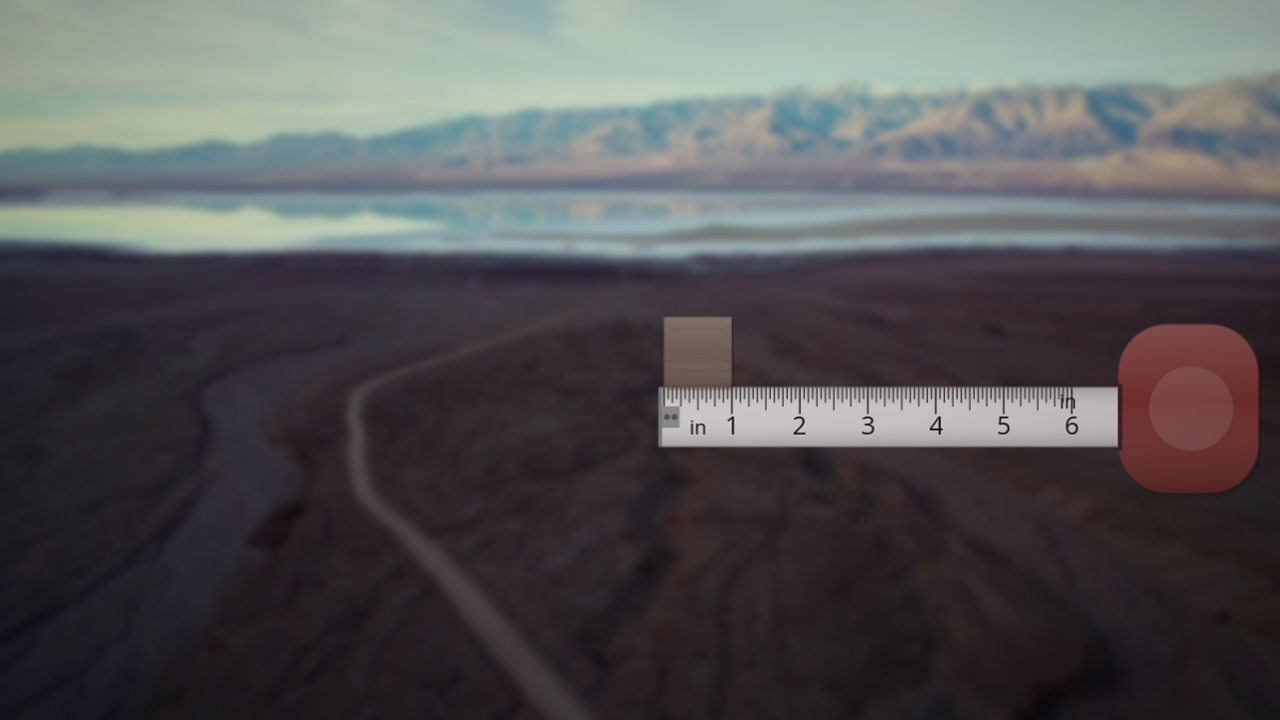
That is in 1
